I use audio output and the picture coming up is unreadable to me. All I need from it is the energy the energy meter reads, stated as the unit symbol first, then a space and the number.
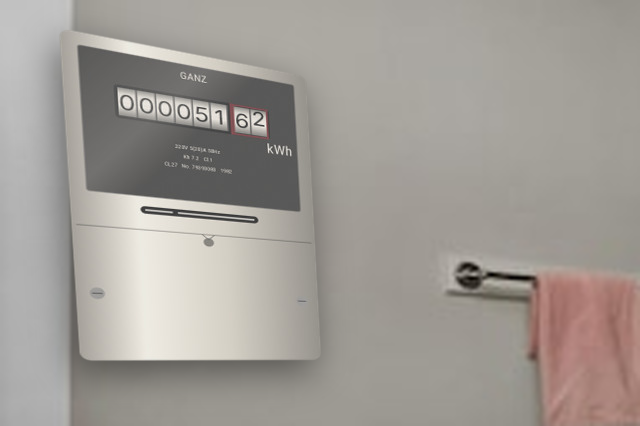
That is kWh 51.62
